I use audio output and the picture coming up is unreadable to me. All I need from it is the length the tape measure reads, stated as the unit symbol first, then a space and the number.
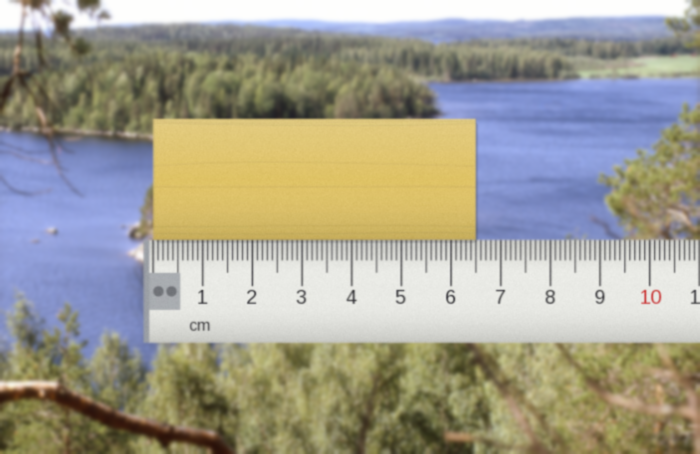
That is cm 6.5
